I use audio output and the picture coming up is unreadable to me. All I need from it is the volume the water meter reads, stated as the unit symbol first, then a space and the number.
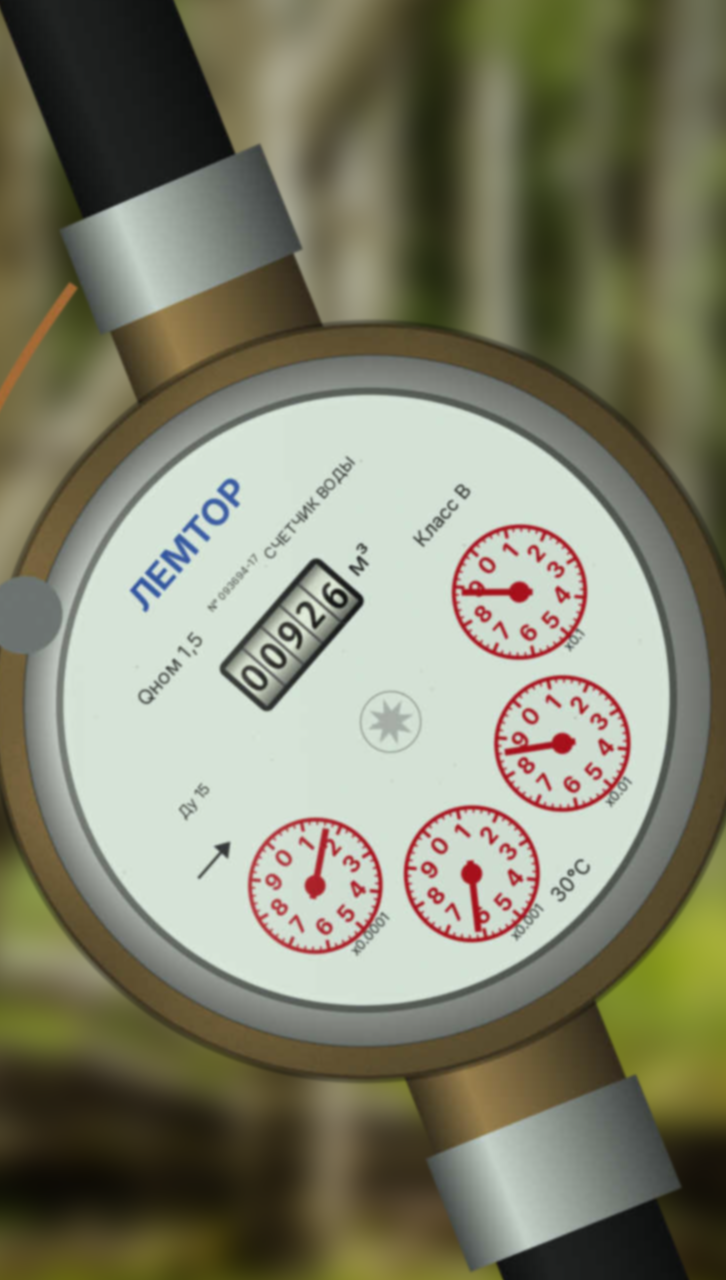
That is m³ 925.8861
